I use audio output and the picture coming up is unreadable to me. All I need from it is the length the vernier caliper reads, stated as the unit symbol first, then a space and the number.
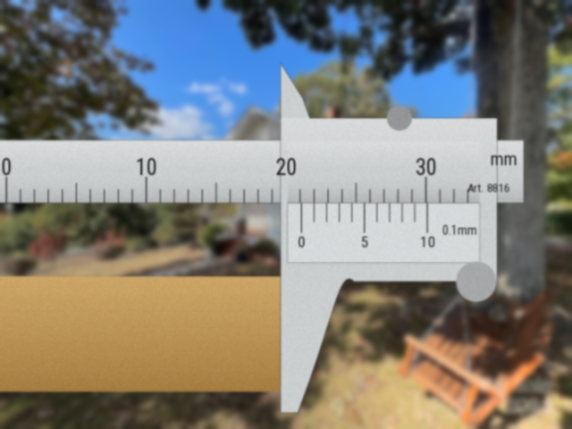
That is mm 21.1
